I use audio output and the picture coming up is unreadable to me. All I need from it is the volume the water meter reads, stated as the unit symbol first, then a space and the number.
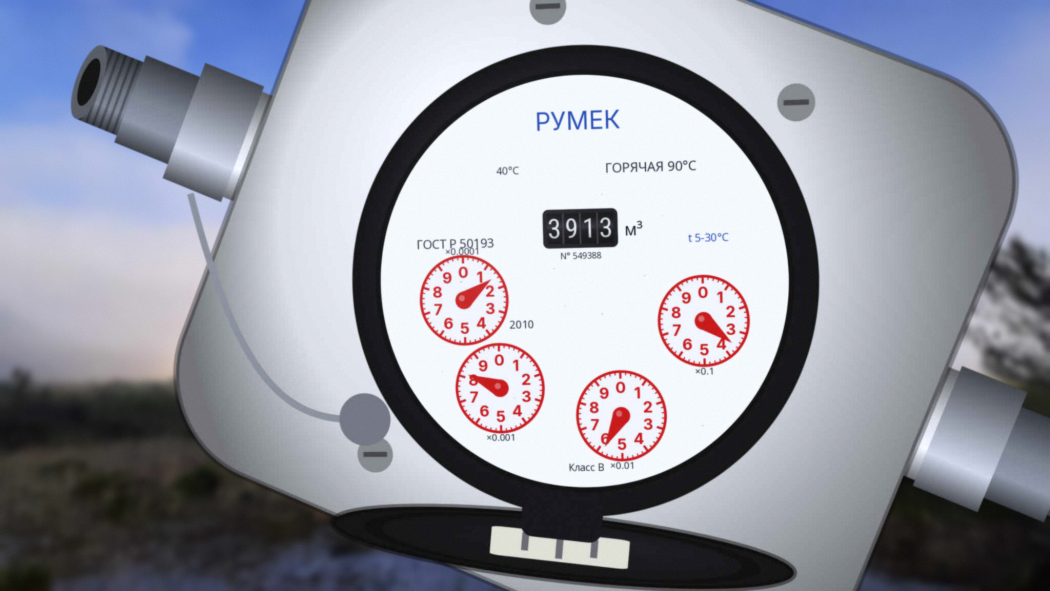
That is m³ 3913.3581
